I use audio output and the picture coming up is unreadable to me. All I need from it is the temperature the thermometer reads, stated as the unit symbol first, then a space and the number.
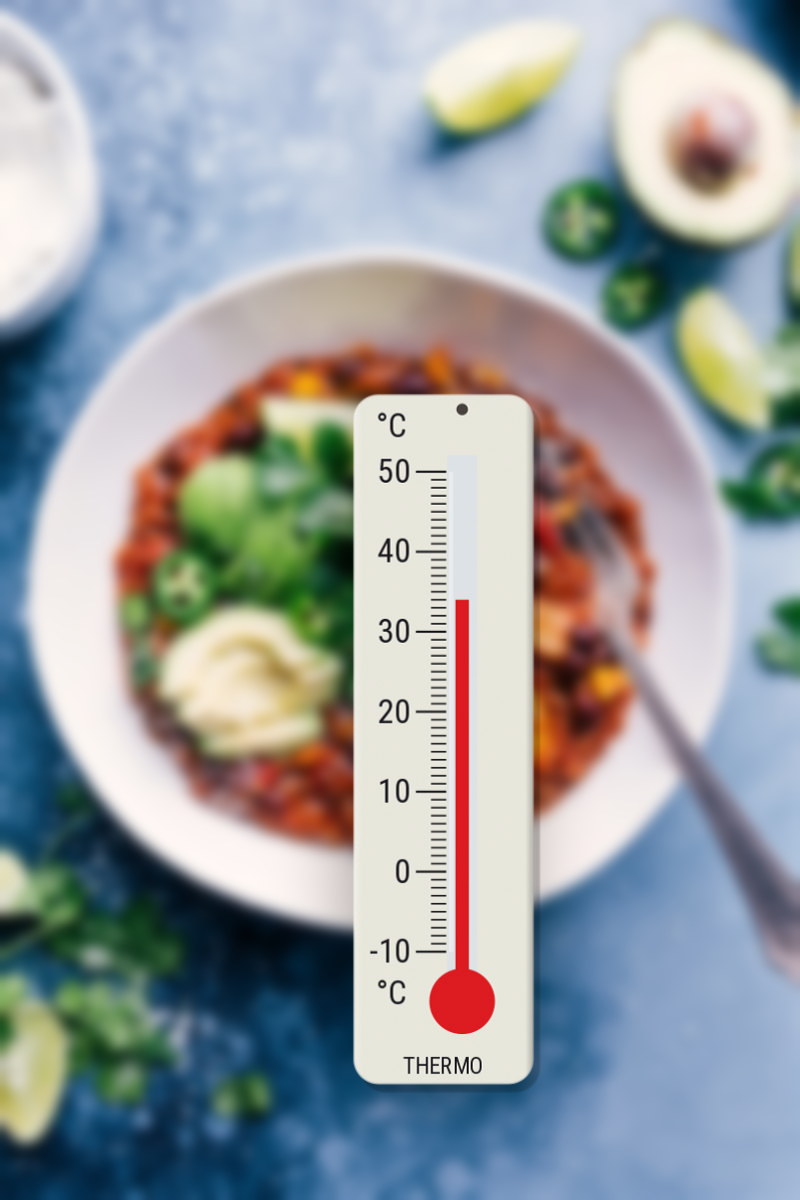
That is °C 34
